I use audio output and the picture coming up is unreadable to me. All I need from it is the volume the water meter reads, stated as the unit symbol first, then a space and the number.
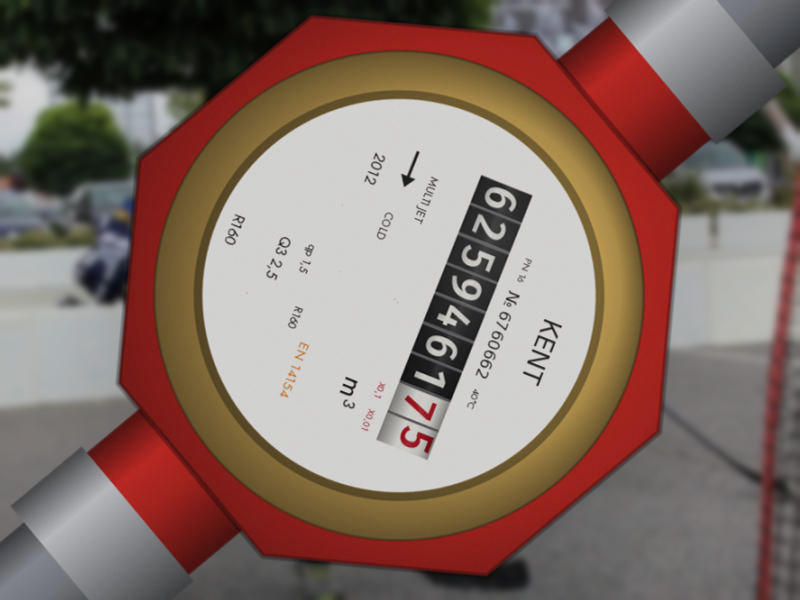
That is m³ 6259461.75
